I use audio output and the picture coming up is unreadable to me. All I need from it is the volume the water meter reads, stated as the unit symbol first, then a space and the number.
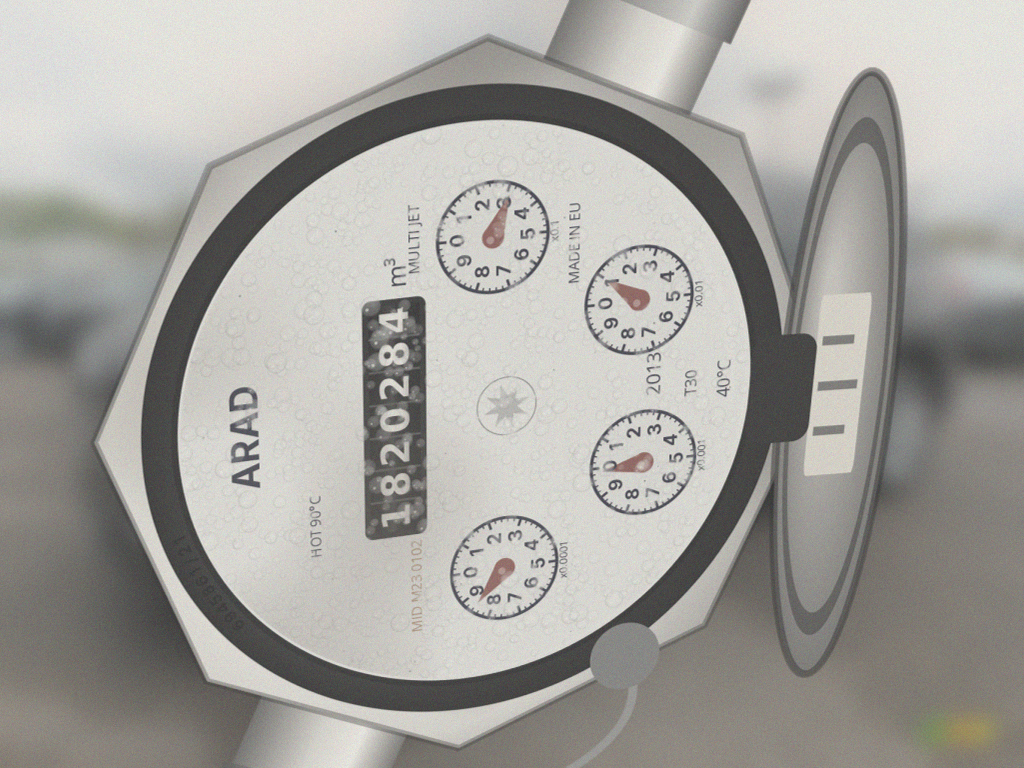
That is m³ 1820284.3098
